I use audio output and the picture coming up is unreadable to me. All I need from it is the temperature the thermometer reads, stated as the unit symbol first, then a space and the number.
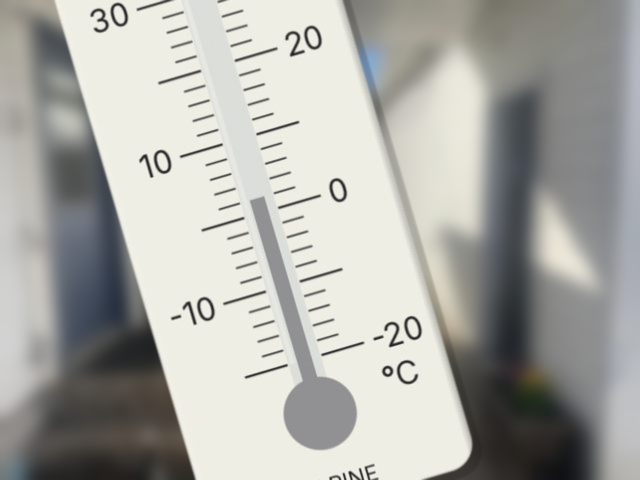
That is °C 2
